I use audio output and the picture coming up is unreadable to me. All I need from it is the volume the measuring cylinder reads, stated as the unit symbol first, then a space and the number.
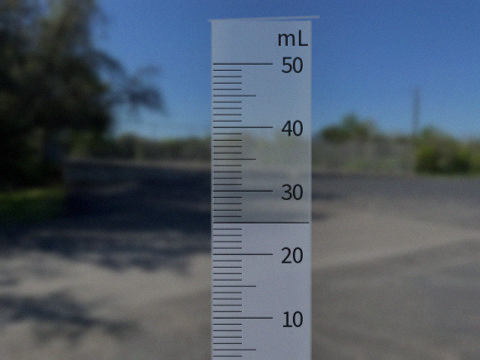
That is mL 25
